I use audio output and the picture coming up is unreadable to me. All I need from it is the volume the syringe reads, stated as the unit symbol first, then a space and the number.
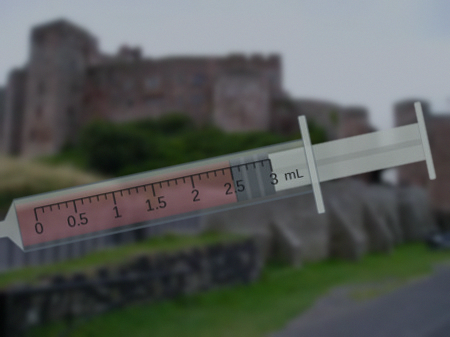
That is mL 2.5
